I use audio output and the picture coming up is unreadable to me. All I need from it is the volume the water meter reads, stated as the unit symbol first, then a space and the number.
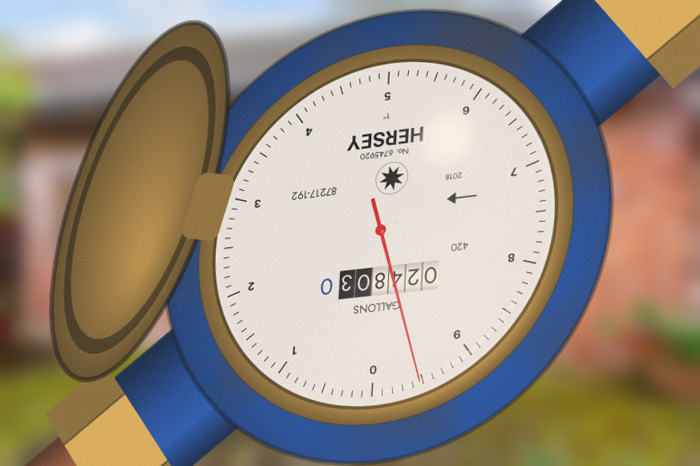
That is gal 248029.5
